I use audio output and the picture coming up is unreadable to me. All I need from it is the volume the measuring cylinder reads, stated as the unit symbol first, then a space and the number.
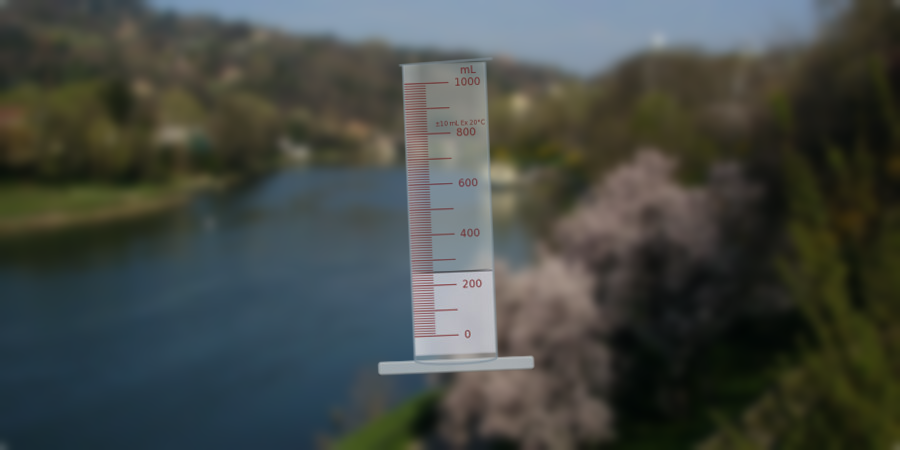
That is mL 250
